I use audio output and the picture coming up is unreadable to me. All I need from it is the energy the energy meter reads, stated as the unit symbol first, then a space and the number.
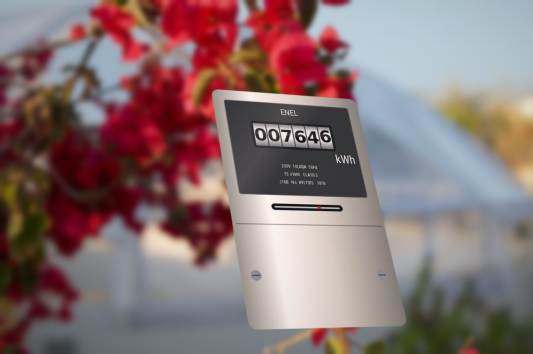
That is kWh 7646
